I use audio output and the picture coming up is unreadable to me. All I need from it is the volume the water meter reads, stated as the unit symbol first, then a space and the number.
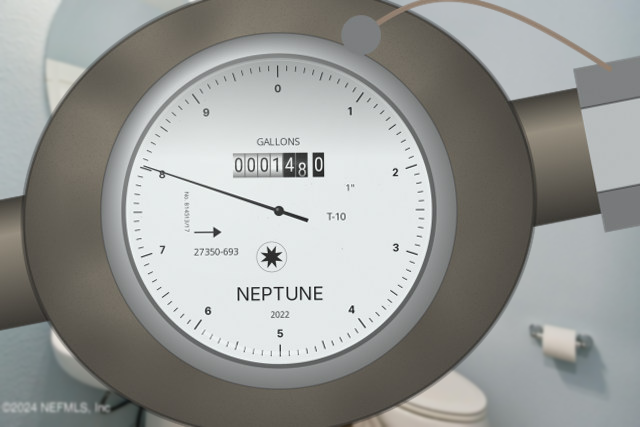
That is gal 1478.0
